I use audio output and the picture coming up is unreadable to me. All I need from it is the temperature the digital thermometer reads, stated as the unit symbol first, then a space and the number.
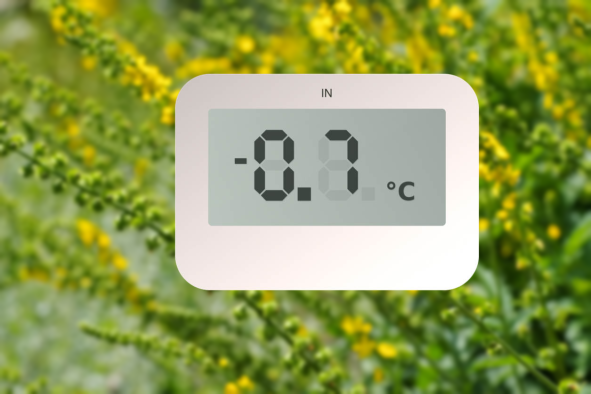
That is °C -0.7
